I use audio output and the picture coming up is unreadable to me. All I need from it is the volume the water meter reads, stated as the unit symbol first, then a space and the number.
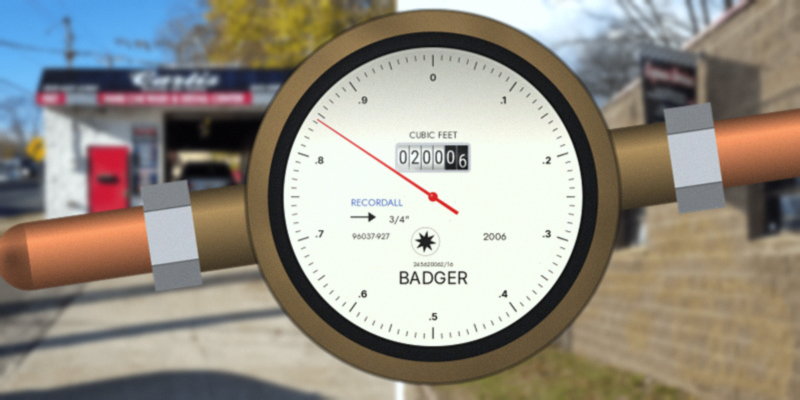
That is ft³ 20005.84
